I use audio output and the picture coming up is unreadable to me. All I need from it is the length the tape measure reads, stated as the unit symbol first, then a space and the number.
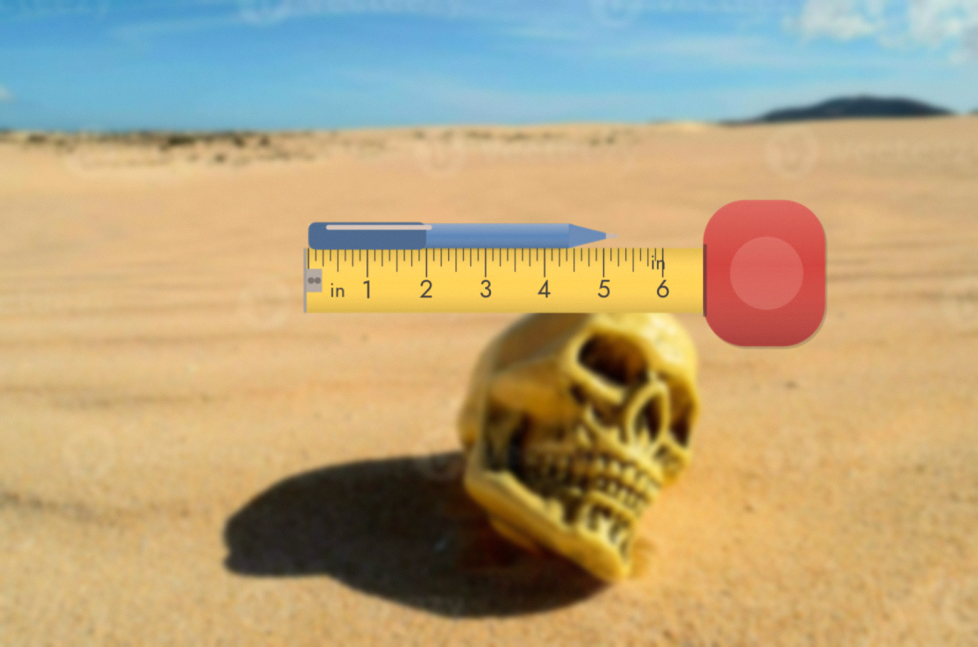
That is in 5.25
